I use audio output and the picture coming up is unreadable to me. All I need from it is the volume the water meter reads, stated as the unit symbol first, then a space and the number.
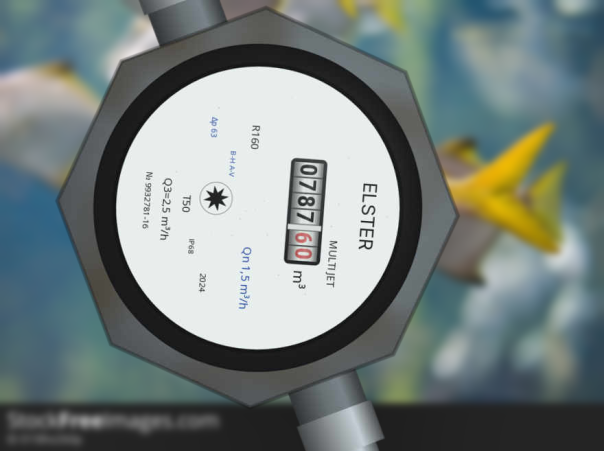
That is m³ 787.60
